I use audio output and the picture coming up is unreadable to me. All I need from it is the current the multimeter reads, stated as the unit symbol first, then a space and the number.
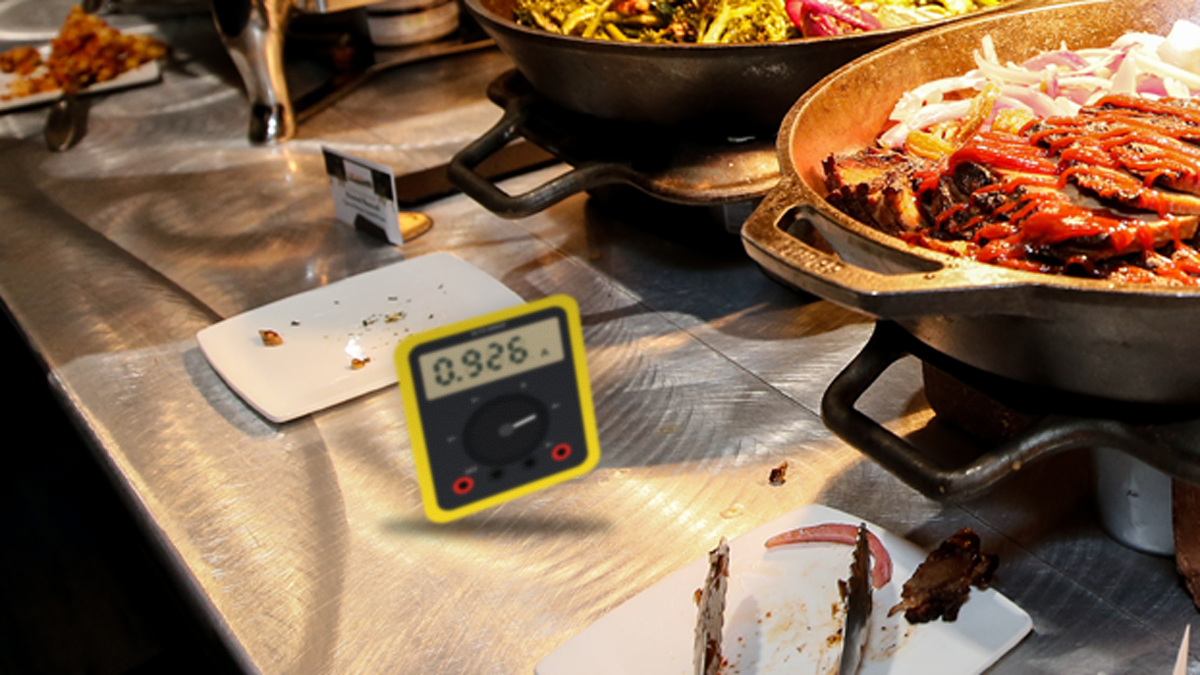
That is A 0.926
